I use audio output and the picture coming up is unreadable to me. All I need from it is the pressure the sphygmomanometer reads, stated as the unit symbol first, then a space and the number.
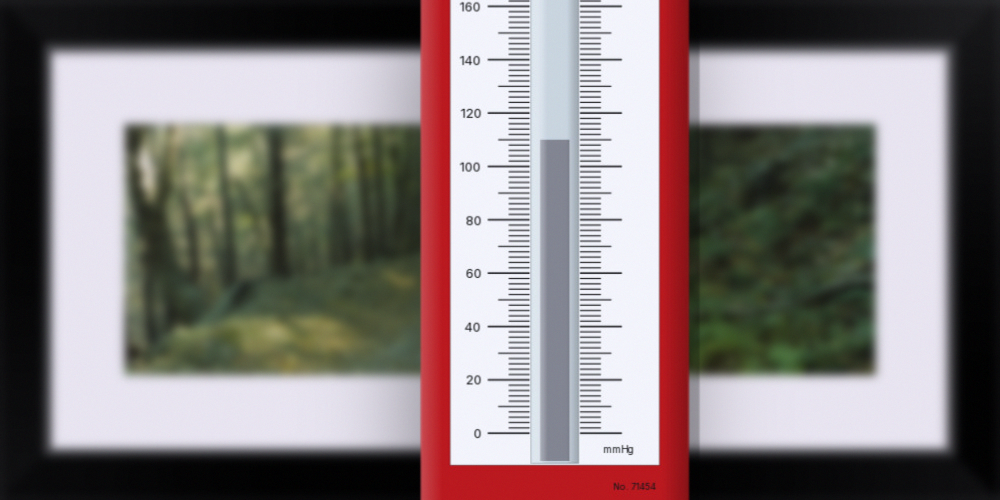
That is mmHg 110
